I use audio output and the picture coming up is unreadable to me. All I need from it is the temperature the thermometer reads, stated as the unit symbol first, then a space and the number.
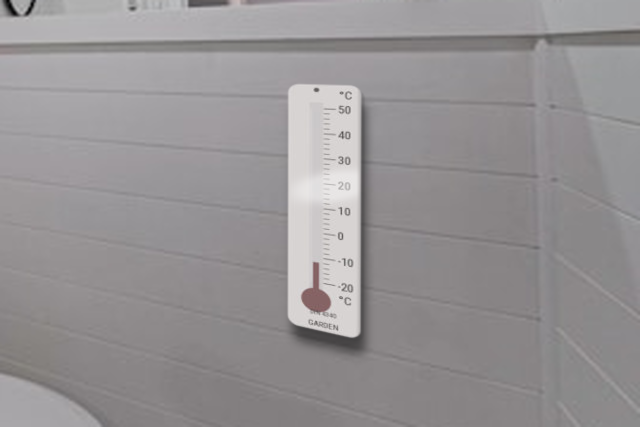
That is °C -12
